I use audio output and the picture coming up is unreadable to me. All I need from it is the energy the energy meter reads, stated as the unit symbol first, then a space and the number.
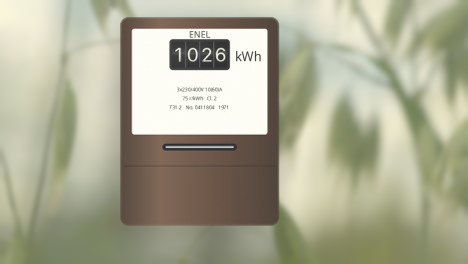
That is kWh 1026
